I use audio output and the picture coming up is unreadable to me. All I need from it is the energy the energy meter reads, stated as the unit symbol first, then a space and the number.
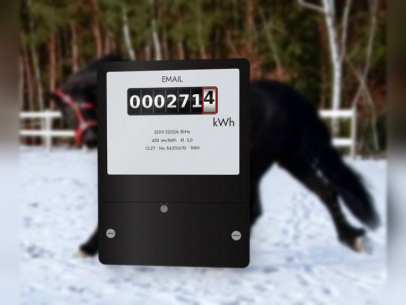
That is kWh 271.4
